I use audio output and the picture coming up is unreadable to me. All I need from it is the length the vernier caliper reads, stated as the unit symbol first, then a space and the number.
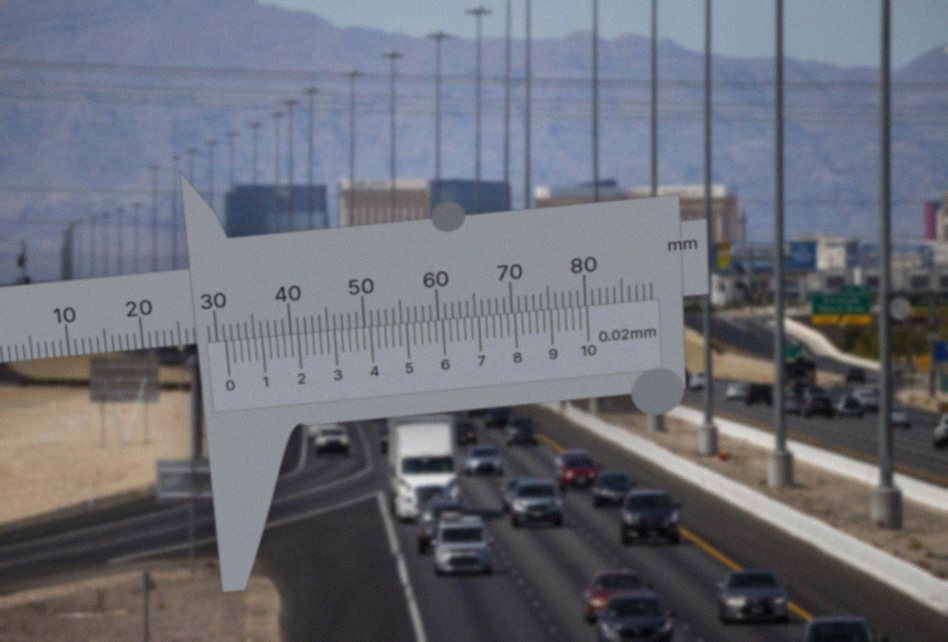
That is mm 31.2
